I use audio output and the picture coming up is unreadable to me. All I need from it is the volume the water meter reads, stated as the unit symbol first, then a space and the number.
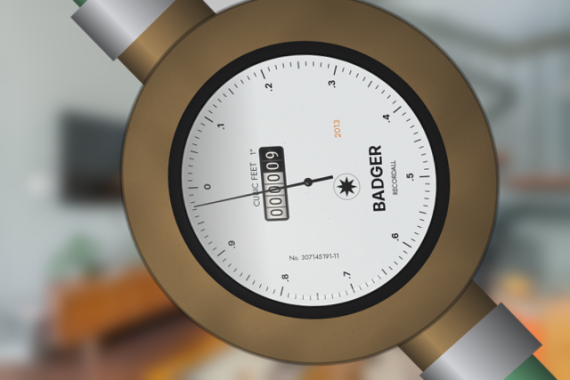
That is ft³ 8.97
